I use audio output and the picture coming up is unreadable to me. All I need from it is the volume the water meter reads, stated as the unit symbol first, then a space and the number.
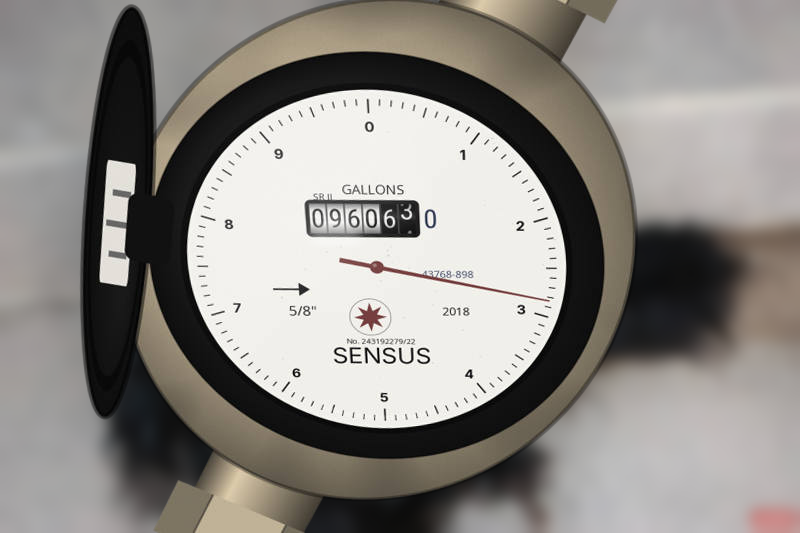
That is gal 960632.8
